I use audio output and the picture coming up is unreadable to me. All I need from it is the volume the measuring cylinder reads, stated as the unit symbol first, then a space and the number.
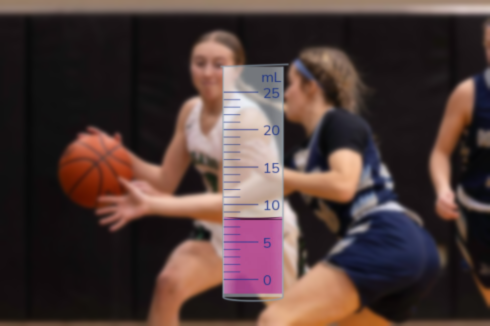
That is mL 8
